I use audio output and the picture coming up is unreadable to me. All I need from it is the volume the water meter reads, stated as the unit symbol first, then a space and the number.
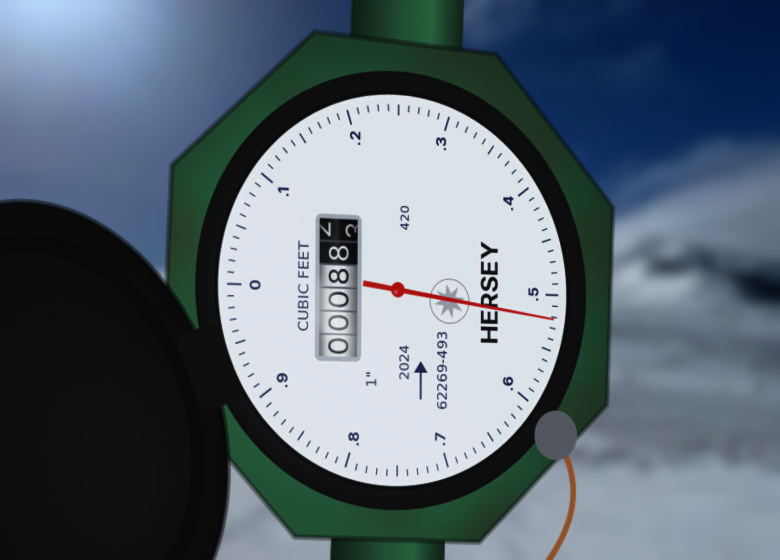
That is ft³ 882.52
